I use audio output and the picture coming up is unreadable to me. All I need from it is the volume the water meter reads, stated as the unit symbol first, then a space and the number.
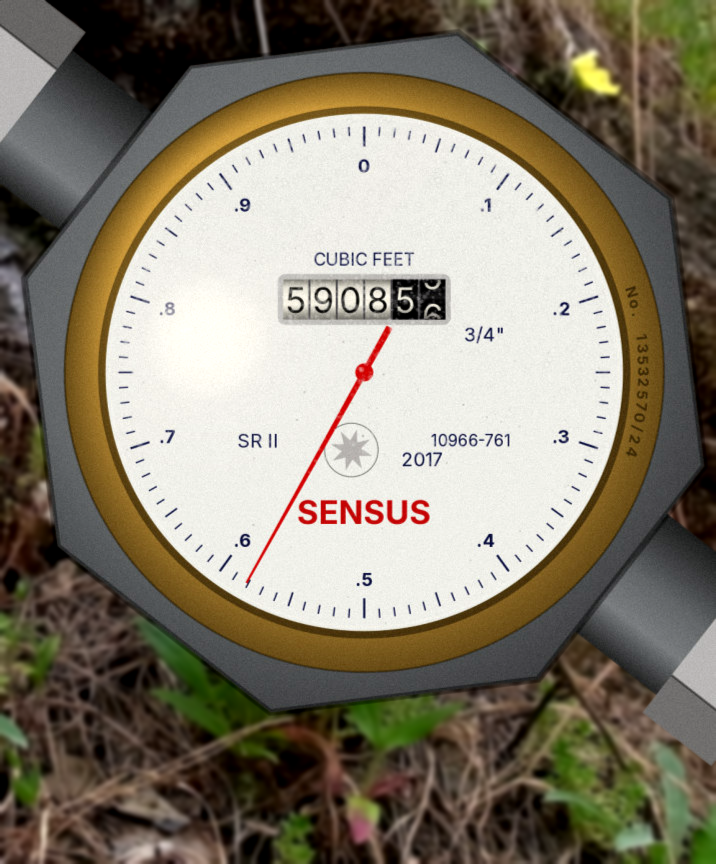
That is ft³ 590855.58
